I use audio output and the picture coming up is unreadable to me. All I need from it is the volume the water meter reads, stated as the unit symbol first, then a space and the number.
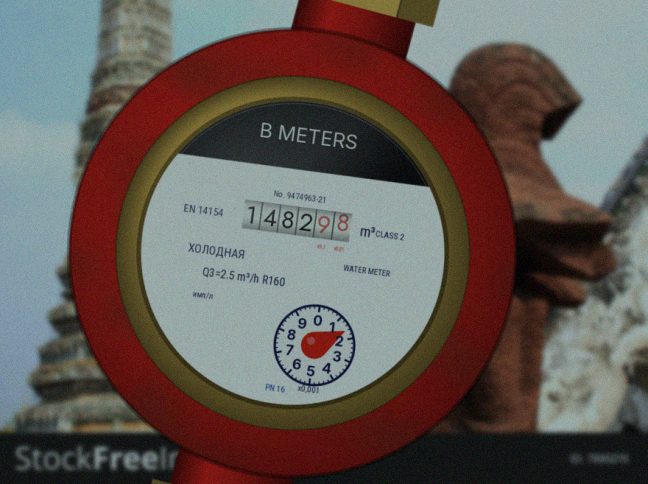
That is m³ 1482.981
